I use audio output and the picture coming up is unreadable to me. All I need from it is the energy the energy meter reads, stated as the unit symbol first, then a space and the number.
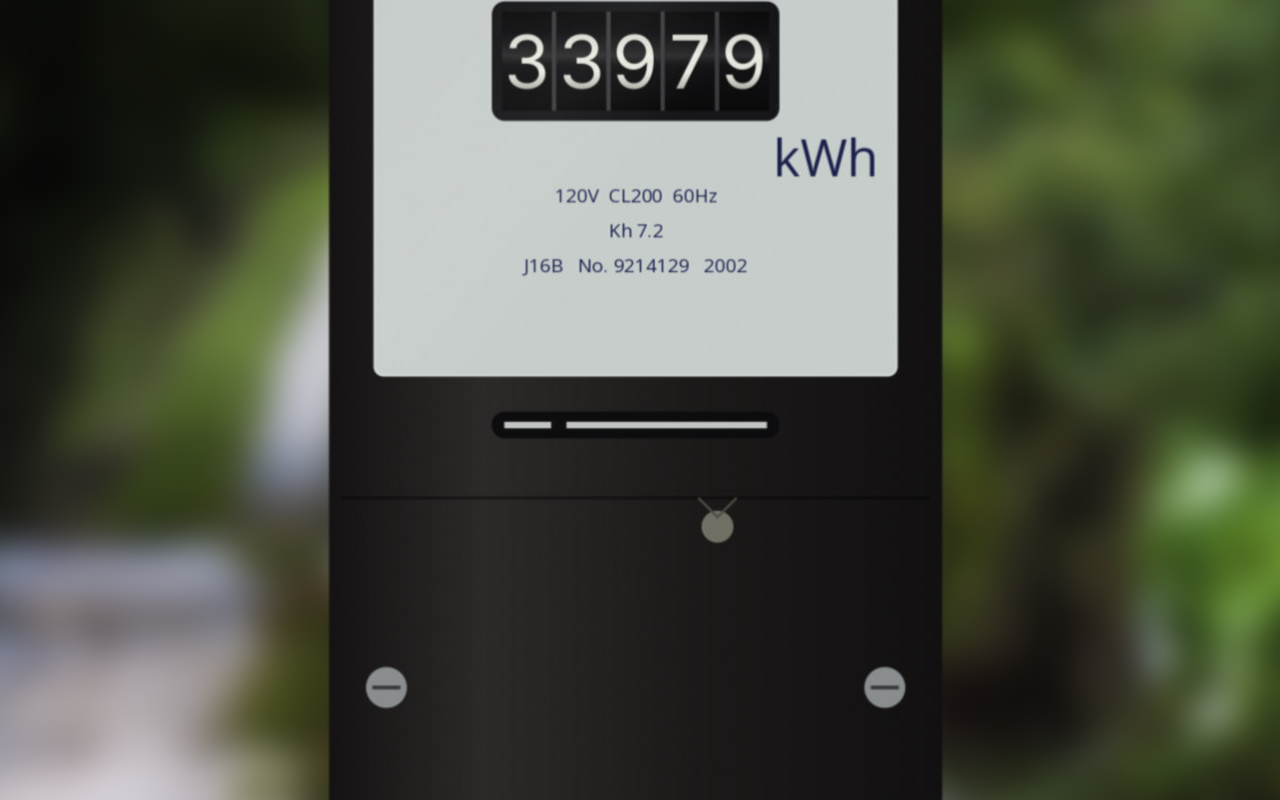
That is kWh 33979
